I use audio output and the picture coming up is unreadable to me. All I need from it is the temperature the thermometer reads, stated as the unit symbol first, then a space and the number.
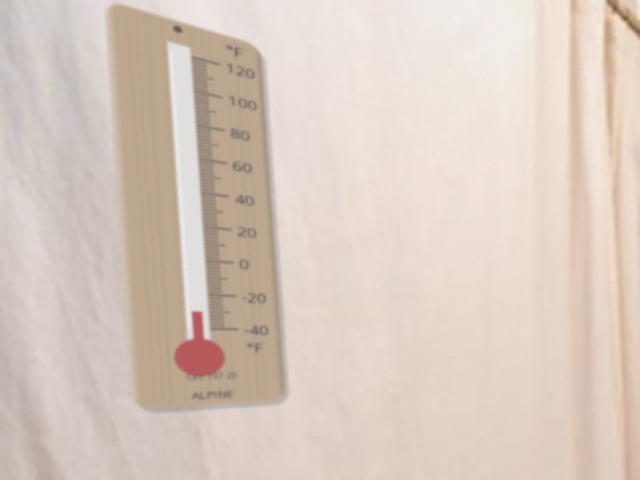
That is °F -30
